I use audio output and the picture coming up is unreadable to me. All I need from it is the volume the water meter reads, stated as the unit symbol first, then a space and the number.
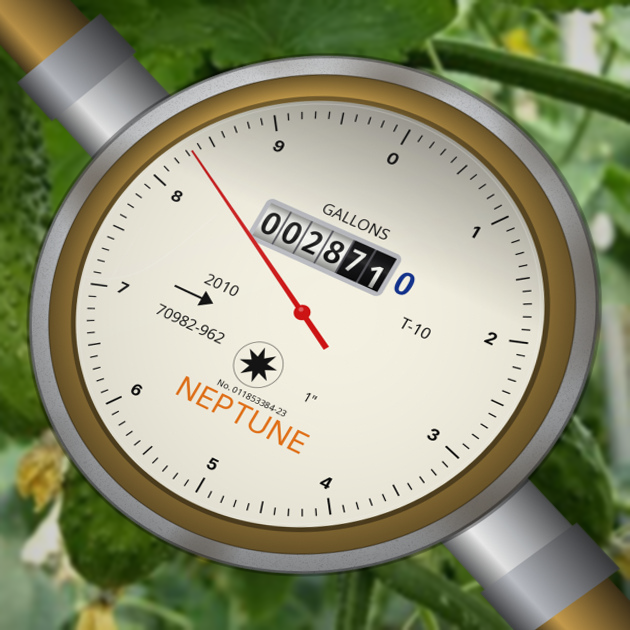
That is gal 28708.3
